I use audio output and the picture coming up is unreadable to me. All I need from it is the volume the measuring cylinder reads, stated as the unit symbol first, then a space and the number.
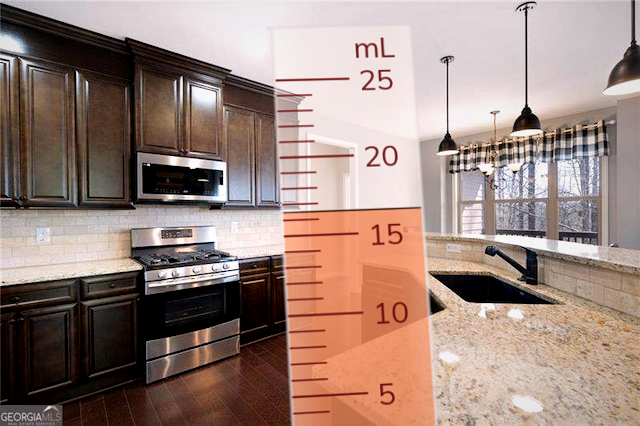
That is mL 16.5
